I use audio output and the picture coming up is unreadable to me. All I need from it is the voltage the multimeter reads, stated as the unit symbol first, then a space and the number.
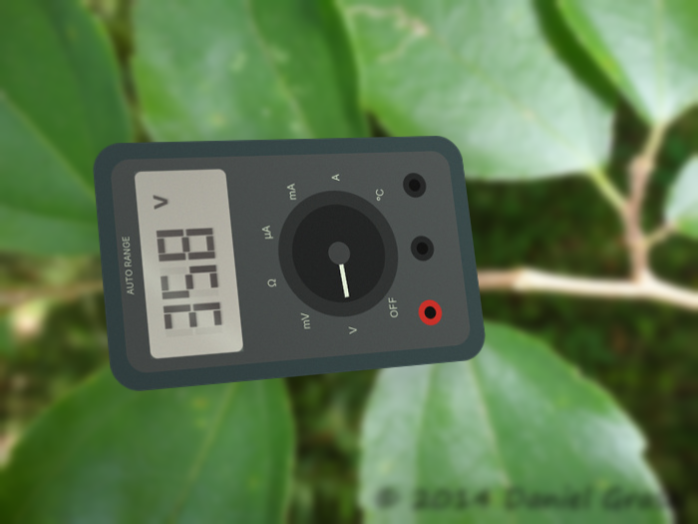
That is V 358
